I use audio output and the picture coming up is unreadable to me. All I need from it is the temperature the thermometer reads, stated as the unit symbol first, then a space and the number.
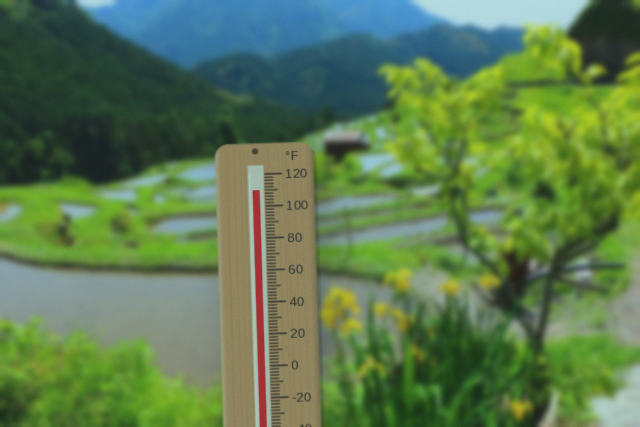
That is °F 110
